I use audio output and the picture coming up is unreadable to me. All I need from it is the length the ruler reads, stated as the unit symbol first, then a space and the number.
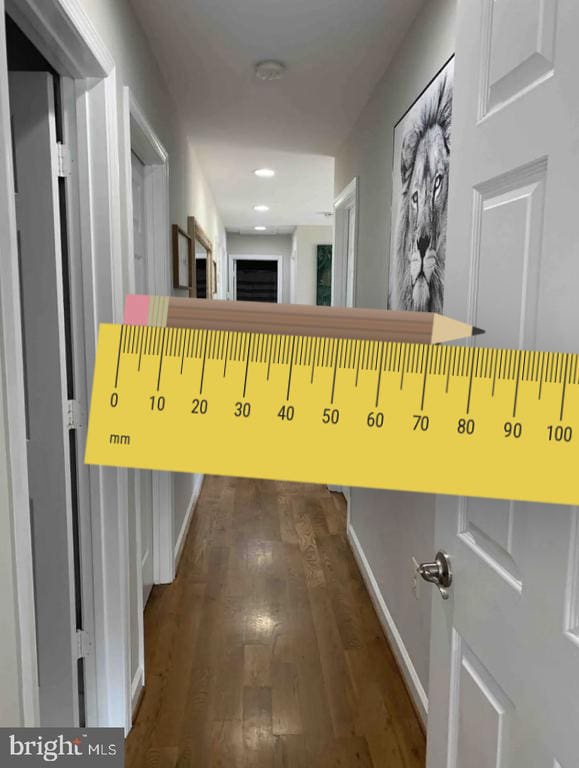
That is mm 82
